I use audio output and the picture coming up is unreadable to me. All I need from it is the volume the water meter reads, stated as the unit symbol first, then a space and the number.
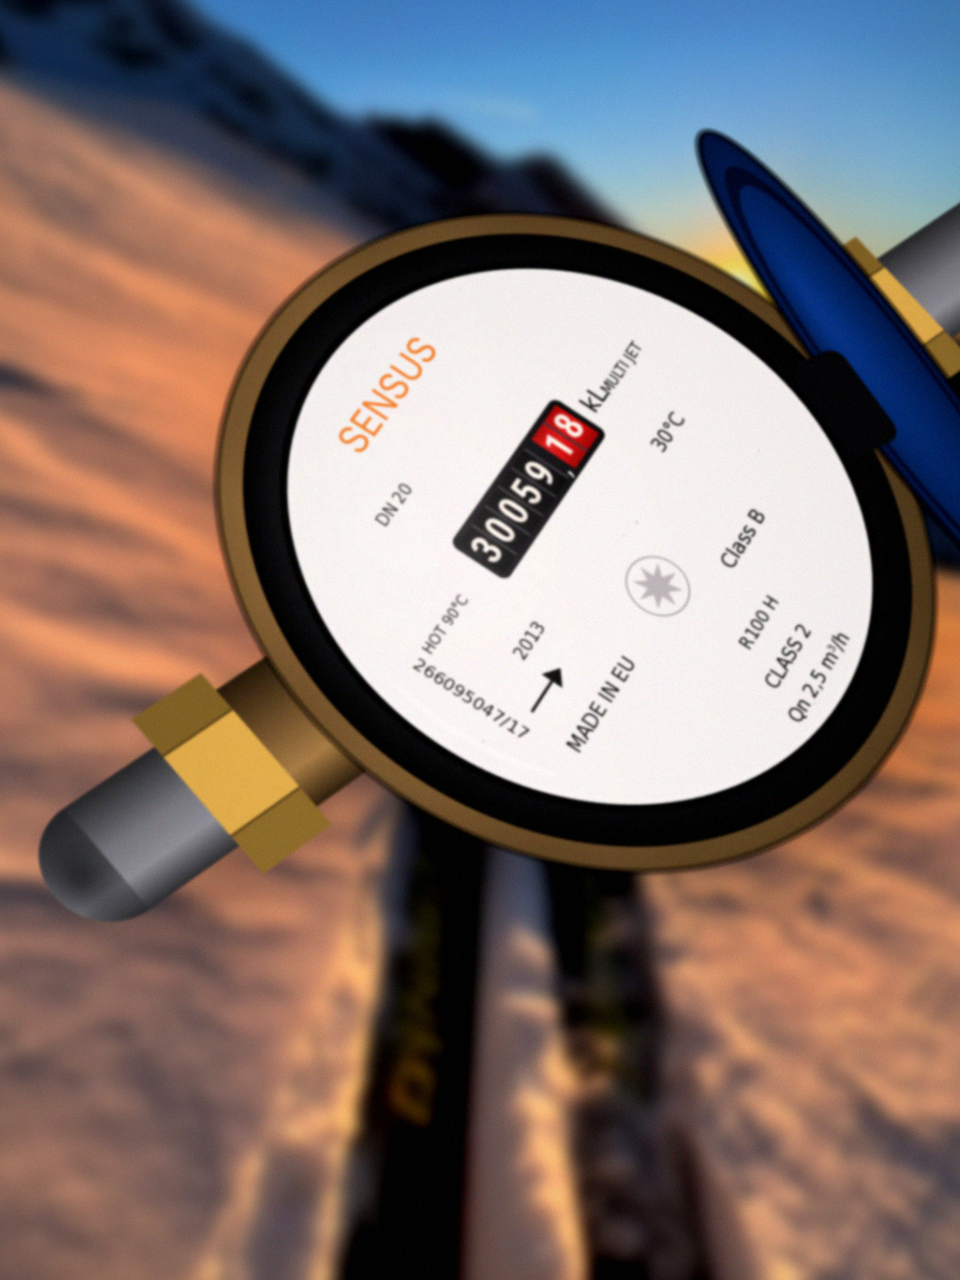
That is kL 30059.18
